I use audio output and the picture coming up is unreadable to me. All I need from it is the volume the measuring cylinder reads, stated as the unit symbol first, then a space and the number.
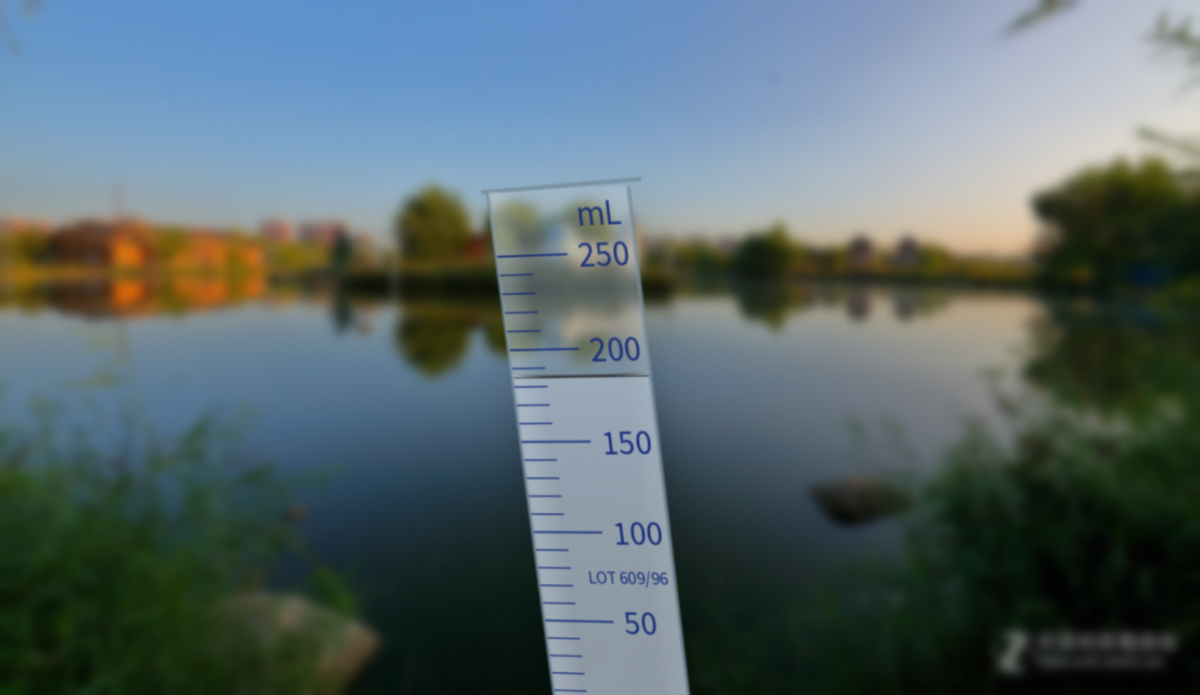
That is mL 185
